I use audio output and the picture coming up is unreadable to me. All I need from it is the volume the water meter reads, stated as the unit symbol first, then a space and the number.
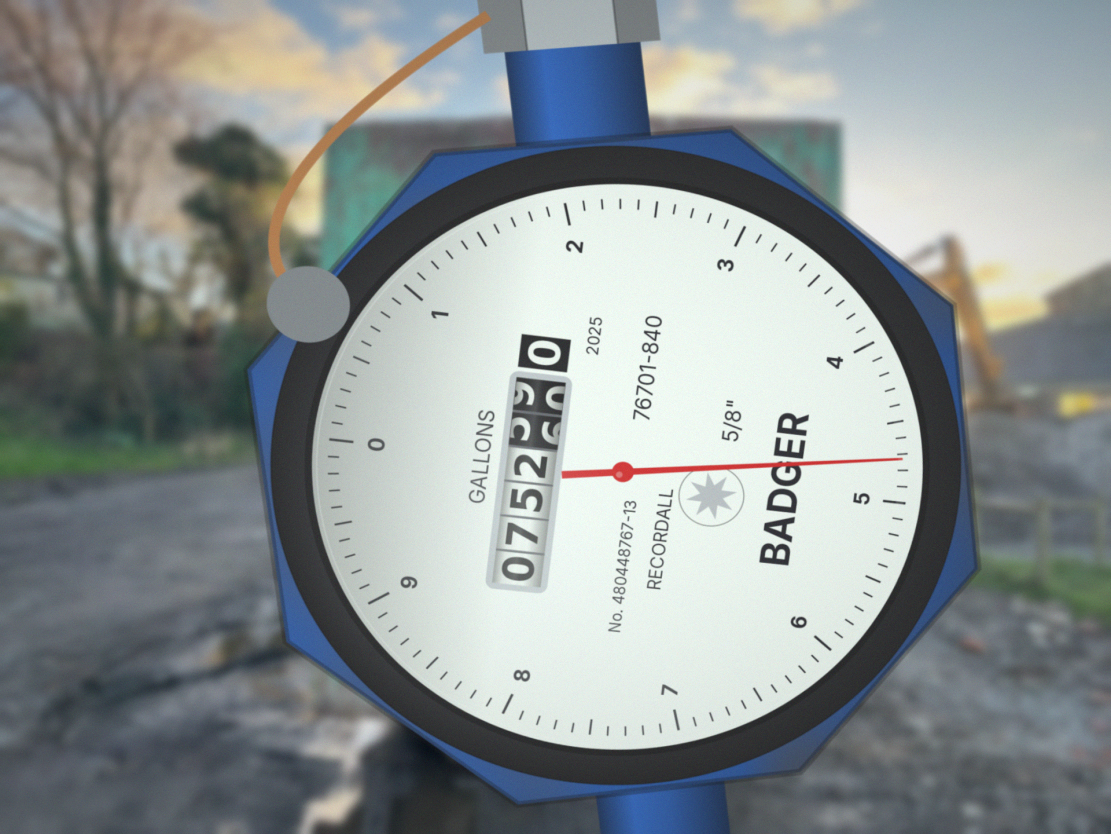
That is gal 752594.7
